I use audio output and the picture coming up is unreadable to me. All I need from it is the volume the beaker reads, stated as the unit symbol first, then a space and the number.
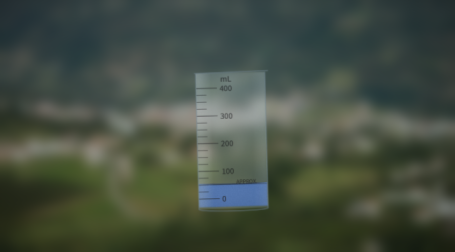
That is mL 50
